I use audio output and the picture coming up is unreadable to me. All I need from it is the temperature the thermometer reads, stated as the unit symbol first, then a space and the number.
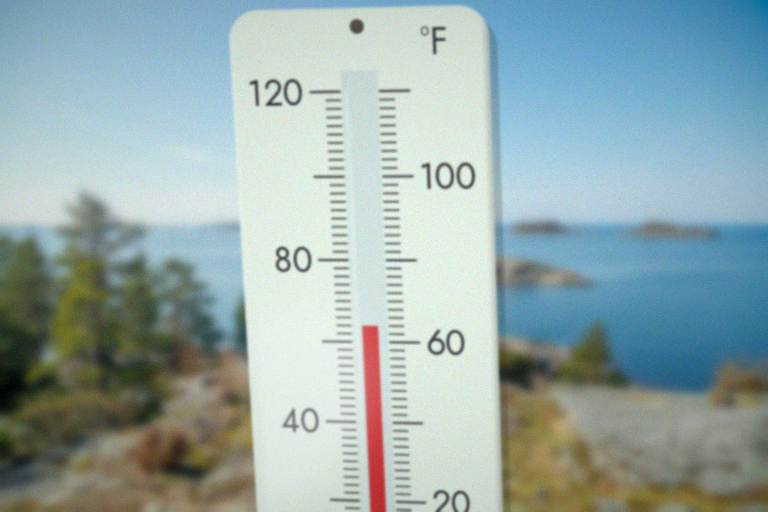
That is °F 64
